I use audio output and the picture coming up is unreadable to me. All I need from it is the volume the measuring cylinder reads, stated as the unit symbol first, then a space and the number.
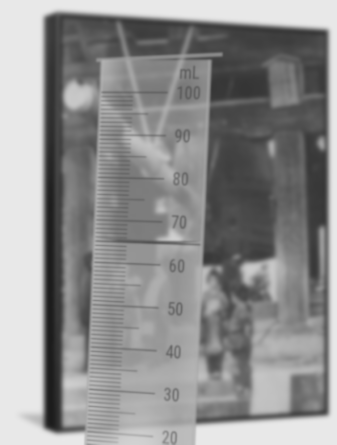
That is mL 65
